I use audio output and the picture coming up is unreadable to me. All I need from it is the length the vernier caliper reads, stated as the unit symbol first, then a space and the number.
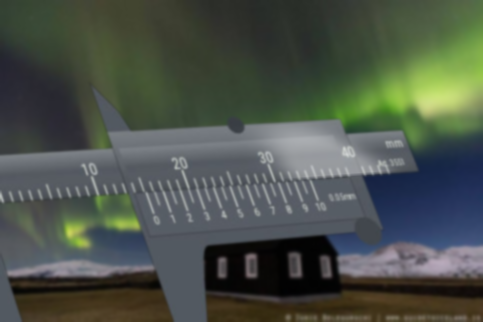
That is mm 15.2
